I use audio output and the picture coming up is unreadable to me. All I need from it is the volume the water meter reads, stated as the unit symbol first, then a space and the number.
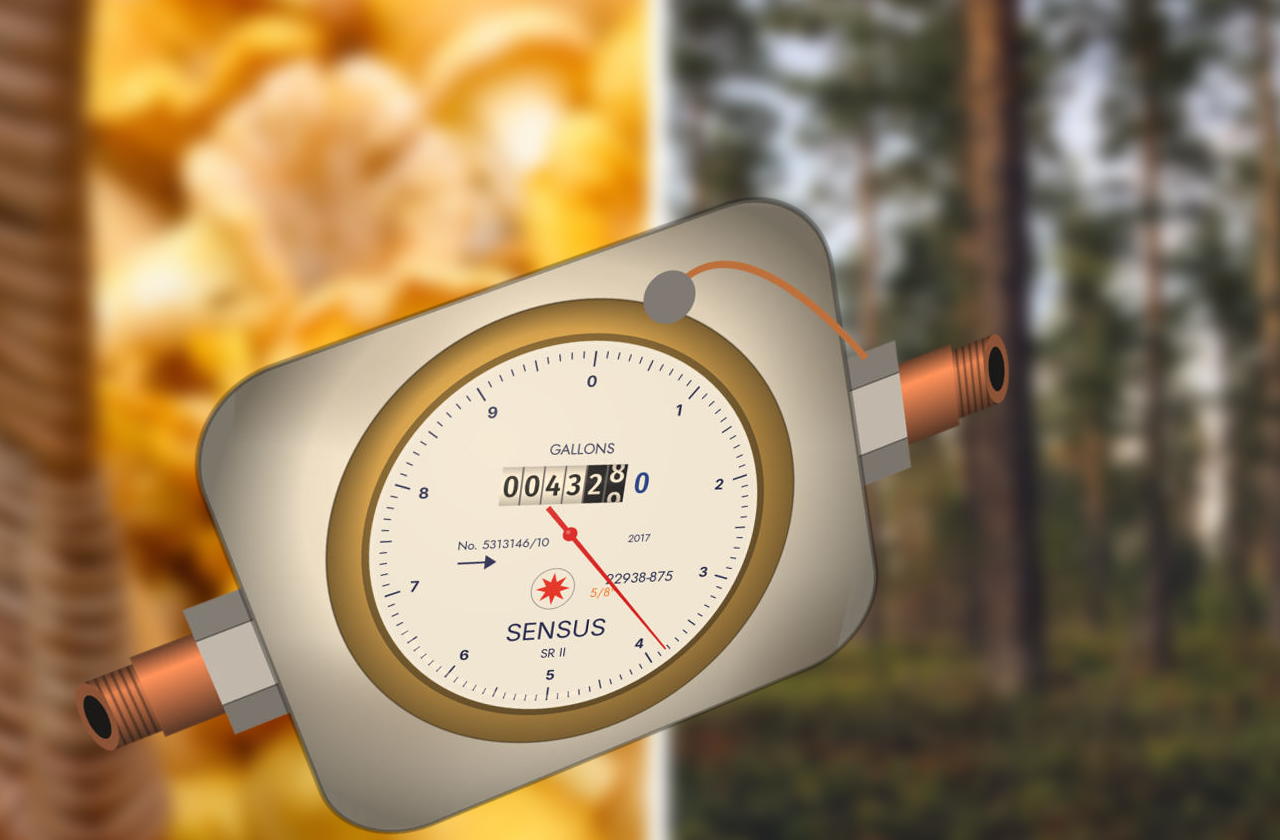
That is gal 43283.8
